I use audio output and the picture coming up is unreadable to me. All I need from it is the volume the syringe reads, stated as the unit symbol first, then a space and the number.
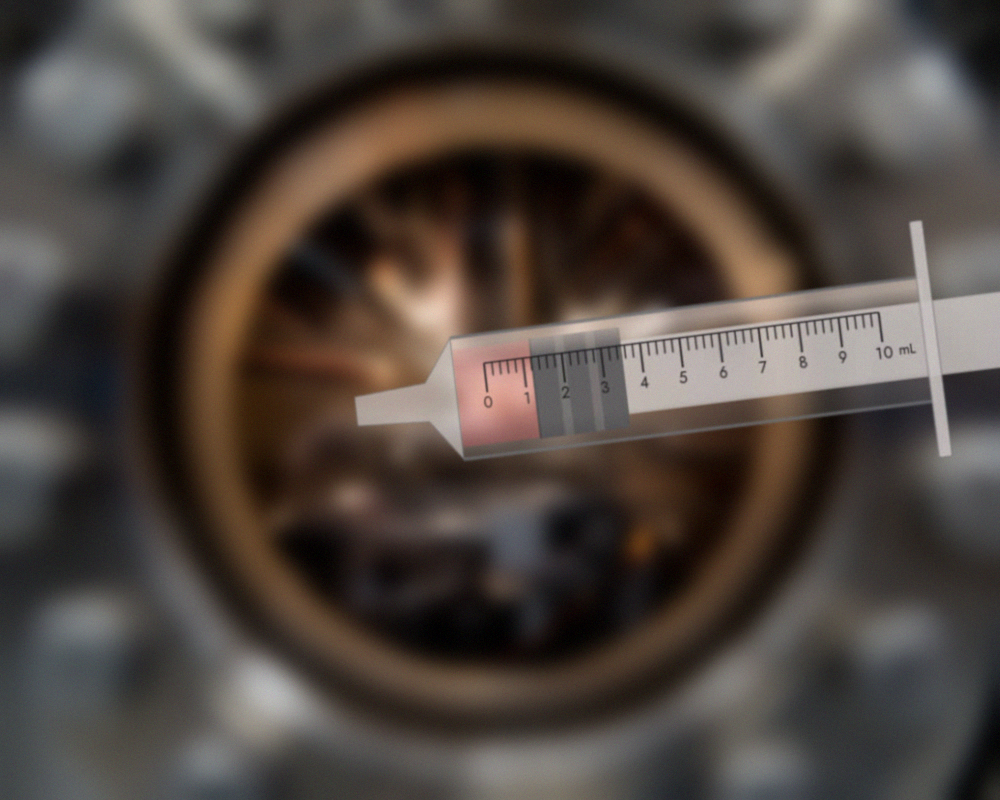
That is mL 1.2
